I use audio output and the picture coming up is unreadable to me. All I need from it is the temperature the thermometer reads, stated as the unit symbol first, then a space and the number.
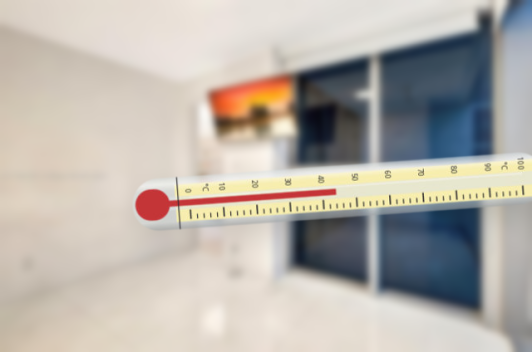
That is °C 44
